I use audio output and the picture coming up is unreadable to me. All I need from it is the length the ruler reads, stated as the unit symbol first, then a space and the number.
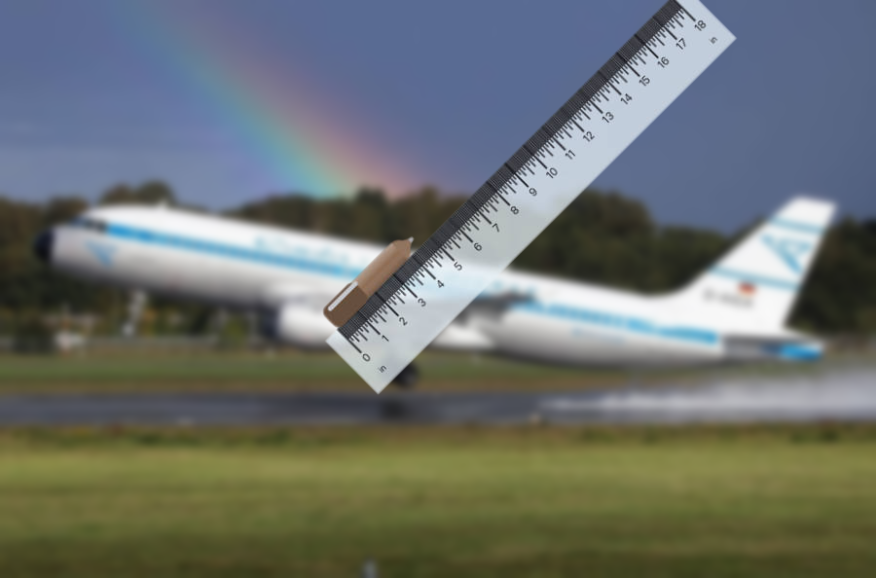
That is in 4.5
